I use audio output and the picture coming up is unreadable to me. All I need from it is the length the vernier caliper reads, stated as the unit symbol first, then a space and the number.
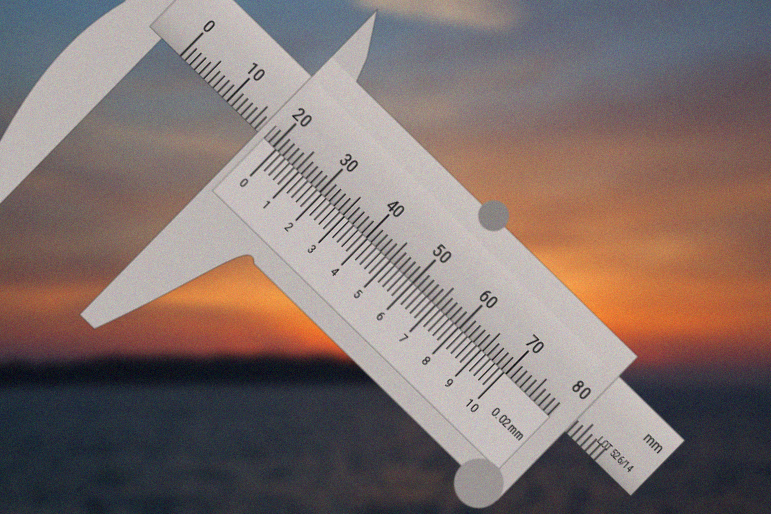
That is mm 20.6
